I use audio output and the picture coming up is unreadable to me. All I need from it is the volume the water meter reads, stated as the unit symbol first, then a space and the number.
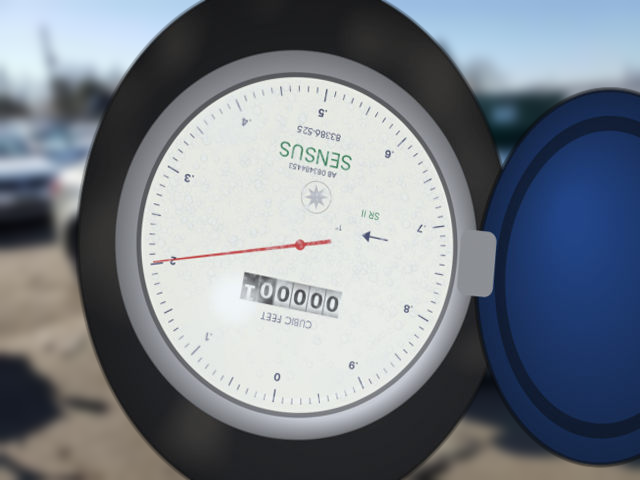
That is ft³ 1.20
